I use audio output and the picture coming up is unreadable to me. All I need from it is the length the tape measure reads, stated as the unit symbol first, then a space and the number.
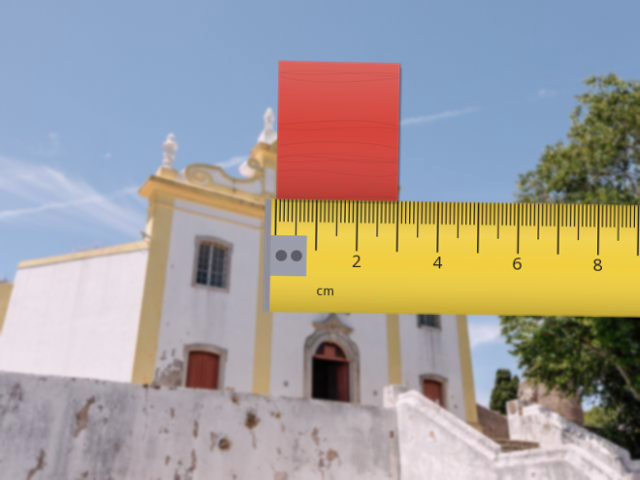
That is cm 3
